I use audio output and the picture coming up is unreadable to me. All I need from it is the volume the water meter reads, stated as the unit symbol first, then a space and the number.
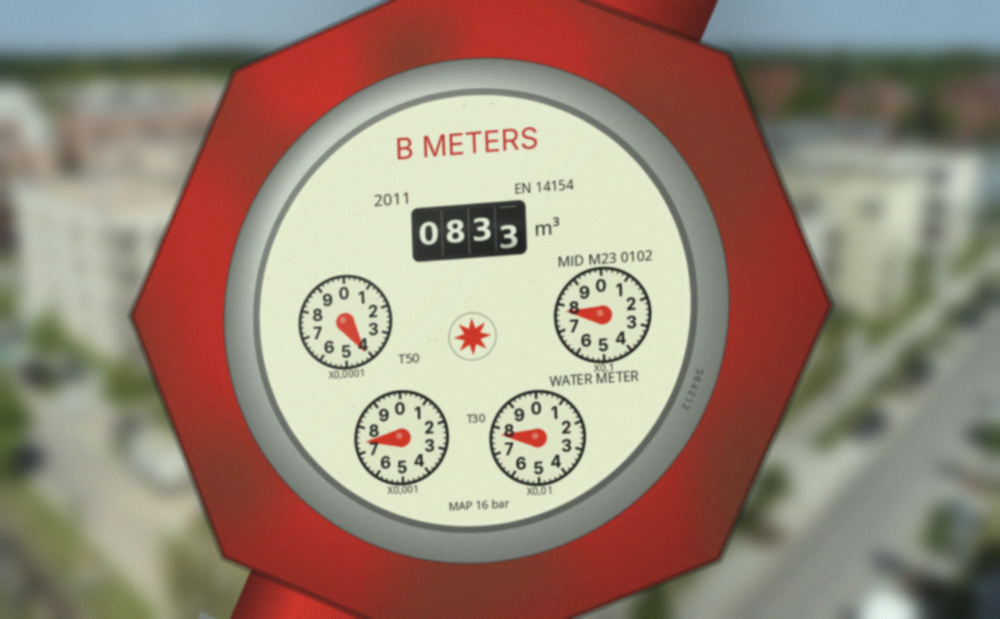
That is m³ 832.7774
